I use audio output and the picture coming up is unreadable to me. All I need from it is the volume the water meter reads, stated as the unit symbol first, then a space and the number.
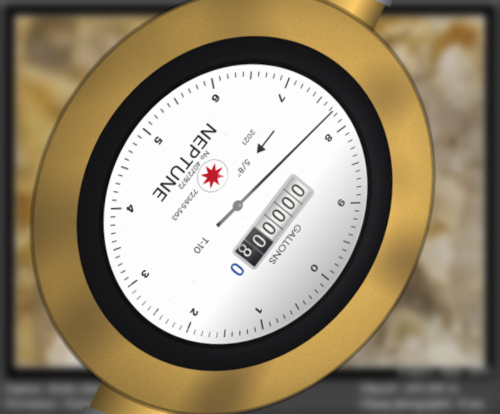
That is gal 77.7
